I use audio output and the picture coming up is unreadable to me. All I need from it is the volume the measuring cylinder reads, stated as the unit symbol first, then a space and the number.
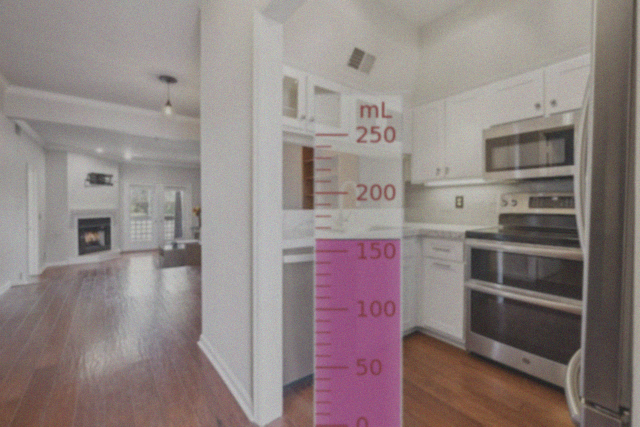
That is mL 160
